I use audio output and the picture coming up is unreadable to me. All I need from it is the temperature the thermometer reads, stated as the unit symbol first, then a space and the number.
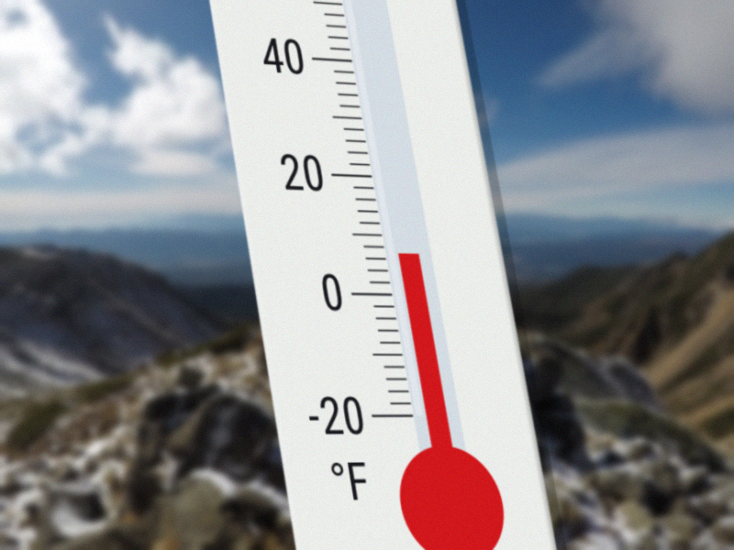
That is °F 7
